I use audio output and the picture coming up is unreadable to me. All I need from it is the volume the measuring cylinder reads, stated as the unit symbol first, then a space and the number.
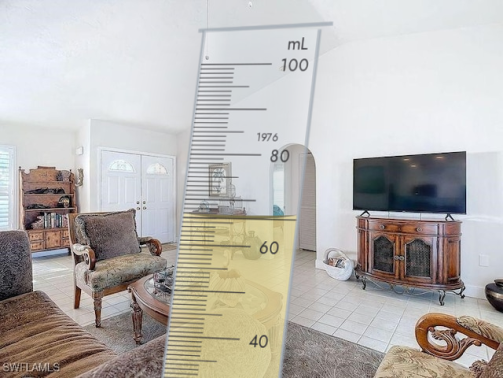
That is mL 66
